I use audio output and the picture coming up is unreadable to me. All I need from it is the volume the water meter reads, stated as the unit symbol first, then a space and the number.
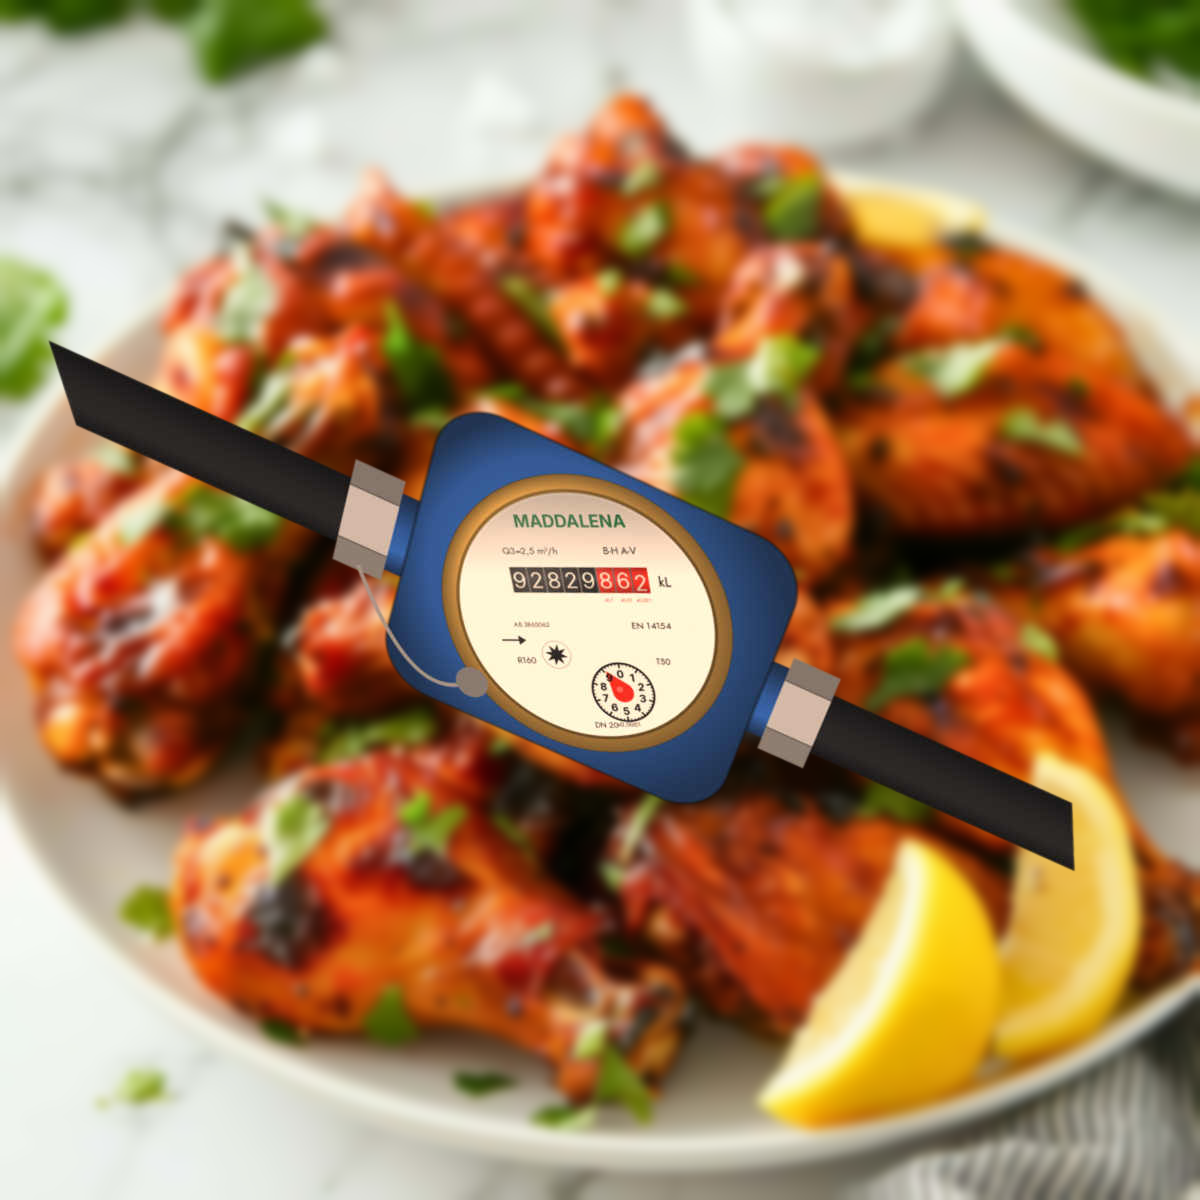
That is kL 92829.8619
